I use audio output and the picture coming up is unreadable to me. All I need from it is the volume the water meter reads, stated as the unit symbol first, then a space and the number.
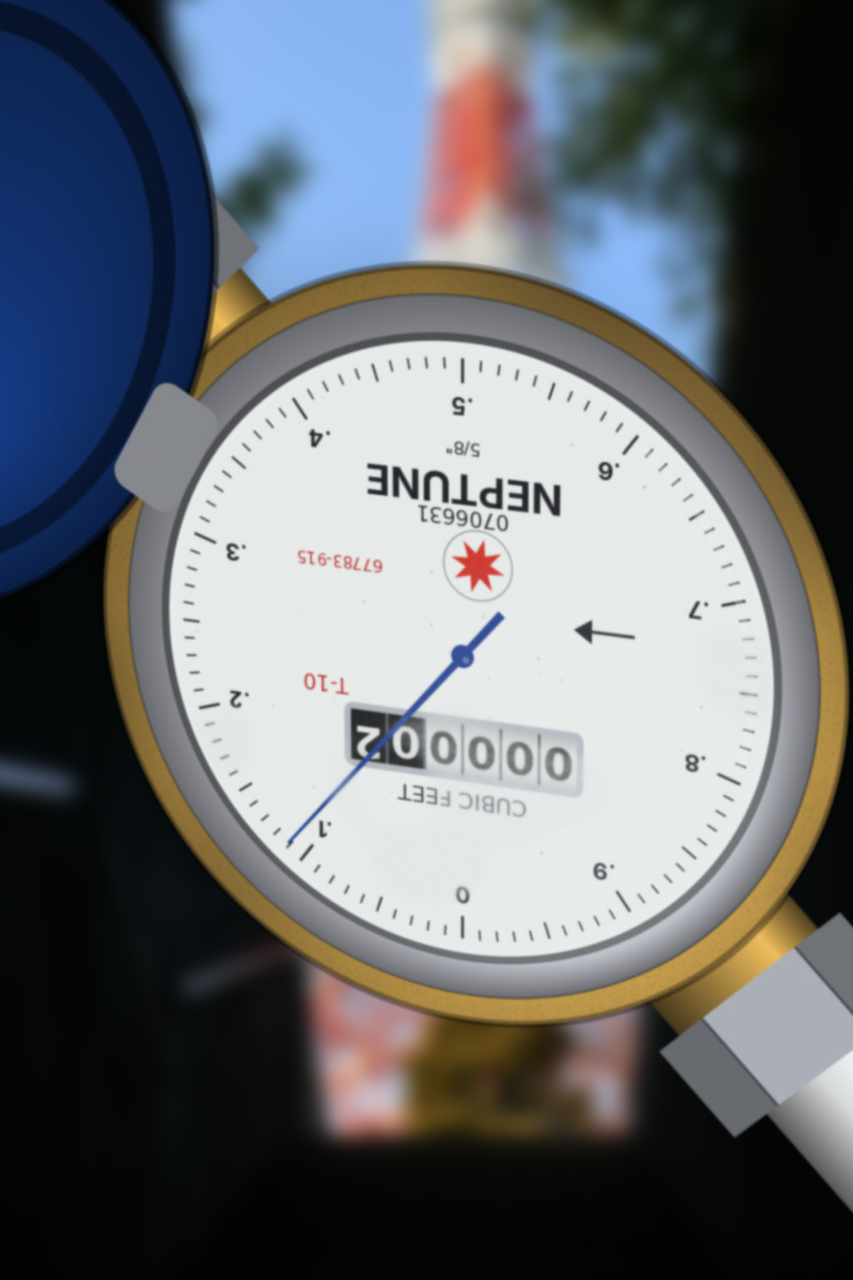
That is ft³ 2.11
